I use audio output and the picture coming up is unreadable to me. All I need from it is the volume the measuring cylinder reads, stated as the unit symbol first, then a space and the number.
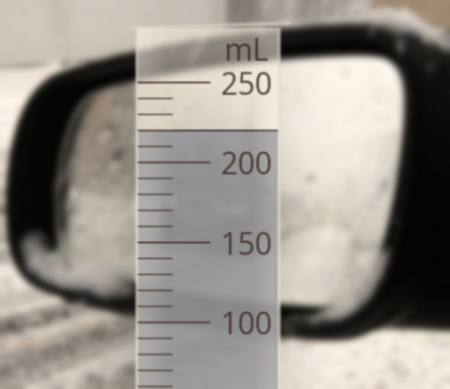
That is mL 220
